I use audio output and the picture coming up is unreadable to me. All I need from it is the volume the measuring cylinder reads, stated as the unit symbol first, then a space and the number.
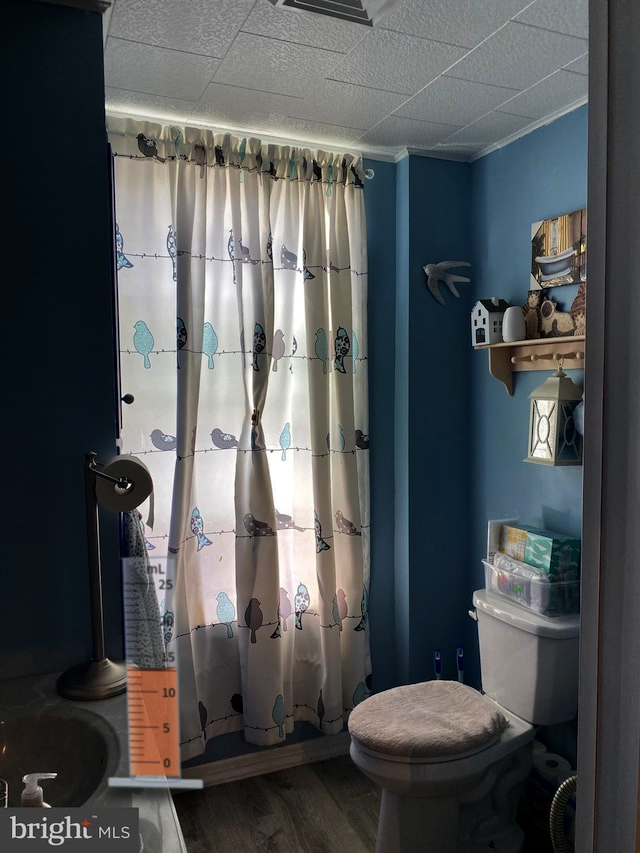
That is mL 13
